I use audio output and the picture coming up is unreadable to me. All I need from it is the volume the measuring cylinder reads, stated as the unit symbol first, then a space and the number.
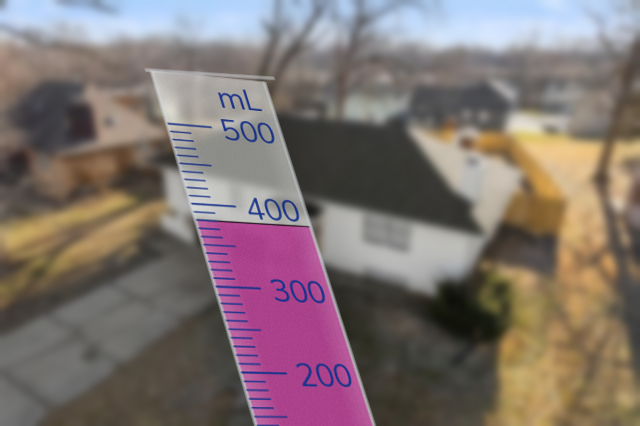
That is mL 380
